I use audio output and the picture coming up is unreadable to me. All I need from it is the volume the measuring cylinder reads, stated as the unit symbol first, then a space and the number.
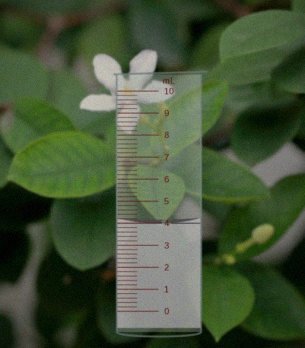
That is mL 4
